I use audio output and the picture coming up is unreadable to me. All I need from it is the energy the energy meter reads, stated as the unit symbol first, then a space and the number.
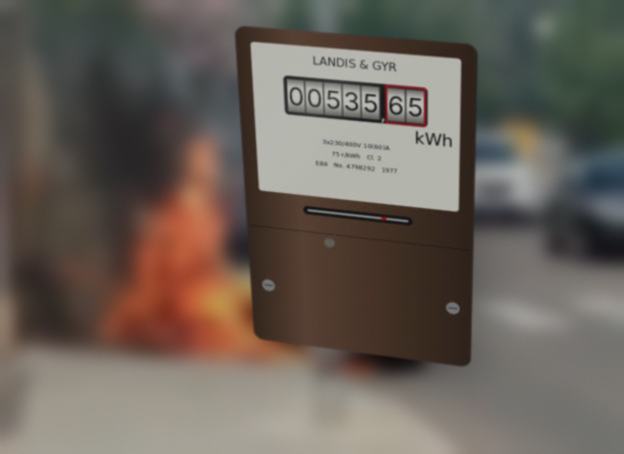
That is kWh 535.65
